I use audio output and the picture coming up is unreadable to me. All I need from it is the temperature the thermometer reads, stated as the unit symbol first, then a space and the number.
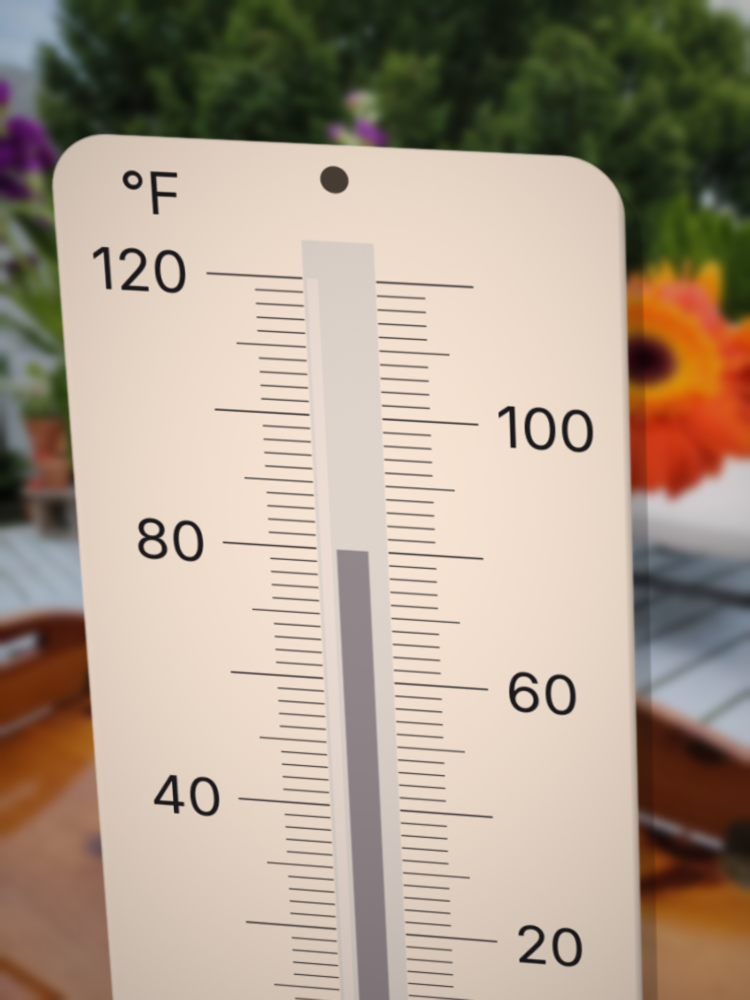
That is °F 80
